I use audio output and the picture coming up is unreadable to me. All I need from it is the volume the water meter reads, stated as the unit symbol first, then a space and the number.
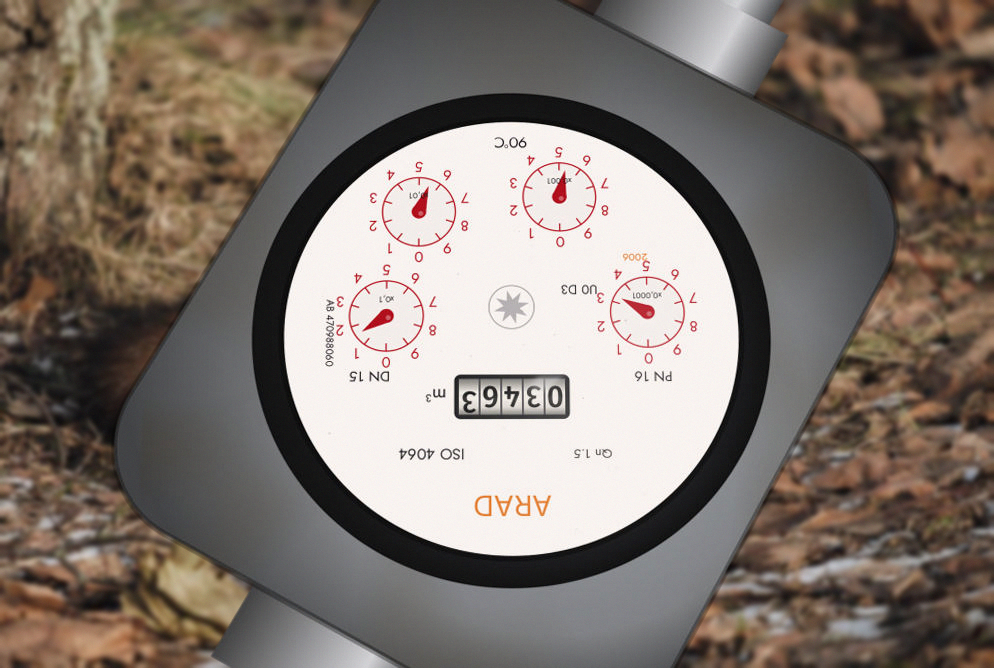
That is m³ 3463.1553
